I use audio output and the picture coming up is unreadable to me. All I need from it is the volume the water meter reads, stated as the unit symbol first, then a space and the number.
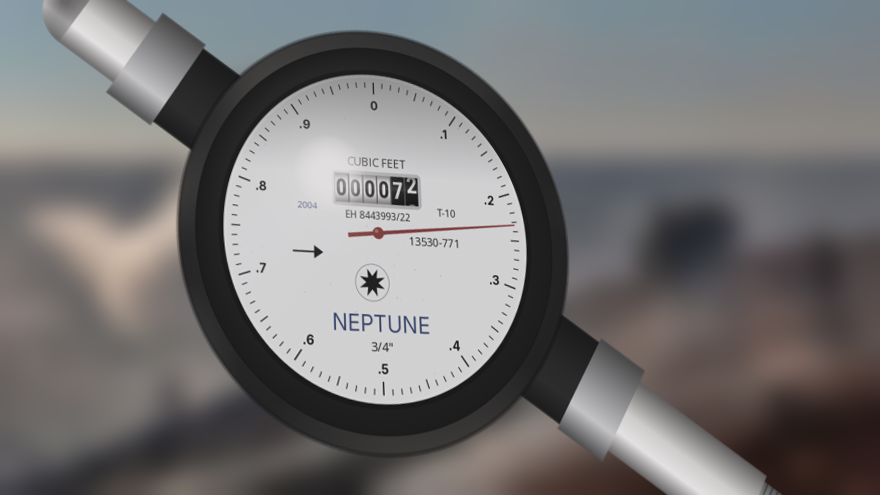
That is ft³ 72.23
